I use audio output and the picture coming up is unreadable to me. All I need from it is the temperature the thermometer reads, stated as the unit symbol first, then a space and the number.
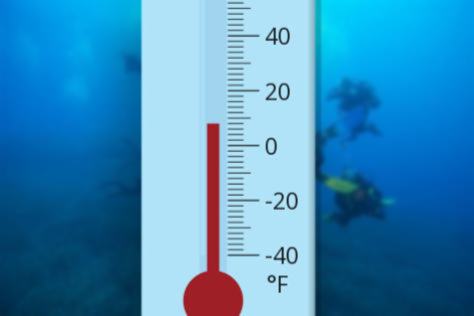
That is °F 8
